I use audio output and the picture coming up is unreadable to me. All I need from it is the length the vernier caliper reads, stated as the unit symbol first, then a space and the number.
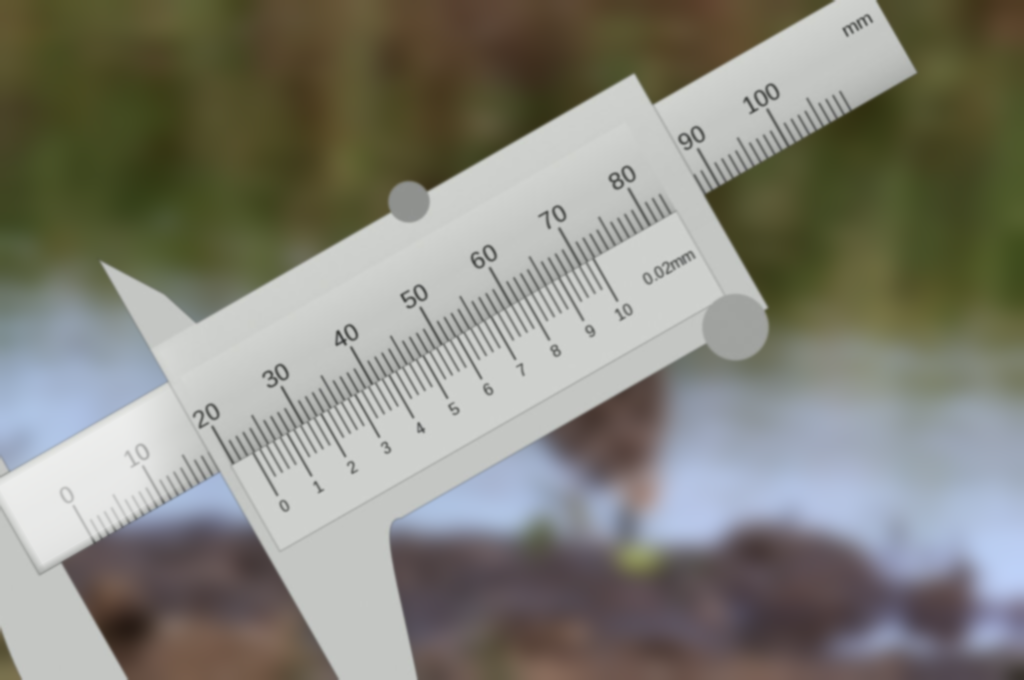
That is mm 22.8
